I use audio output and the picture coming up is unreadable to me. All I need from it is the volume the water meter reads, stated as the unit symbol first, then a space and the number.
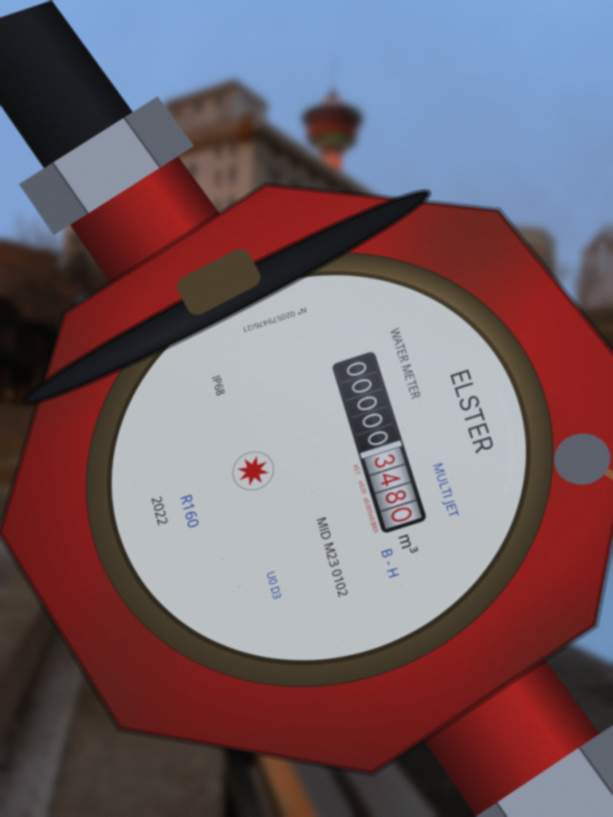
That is m³ 0.3480
